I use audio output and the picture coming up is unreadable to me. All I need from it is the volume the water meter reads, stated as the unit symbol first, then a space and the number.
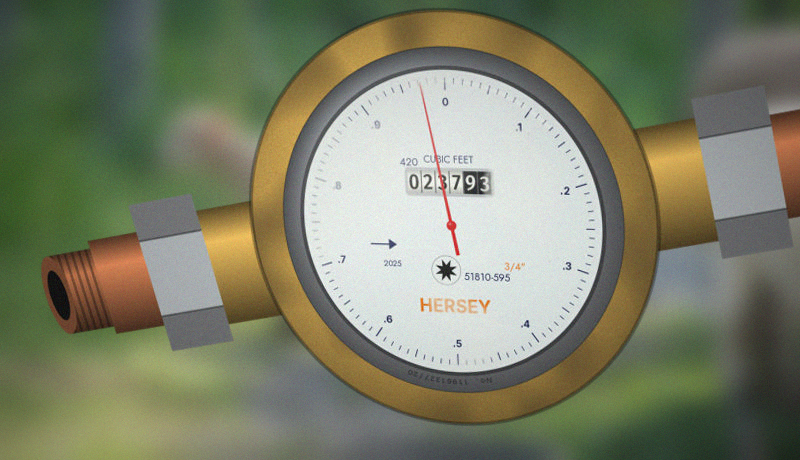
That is ft³ 23792.97
